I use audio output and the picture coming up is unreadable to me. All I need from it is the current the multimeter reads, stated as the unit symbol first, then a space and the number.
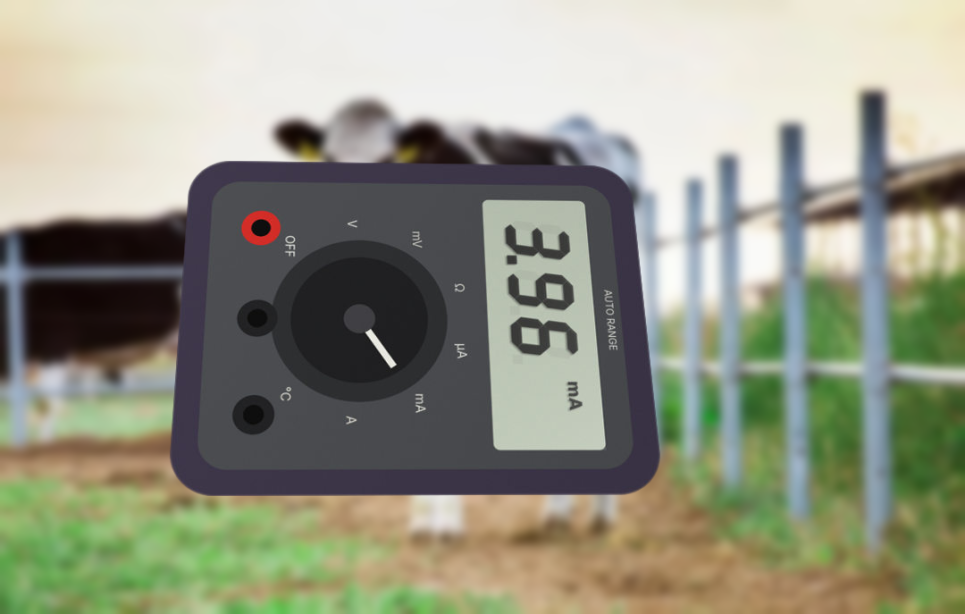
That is mA 3.96
